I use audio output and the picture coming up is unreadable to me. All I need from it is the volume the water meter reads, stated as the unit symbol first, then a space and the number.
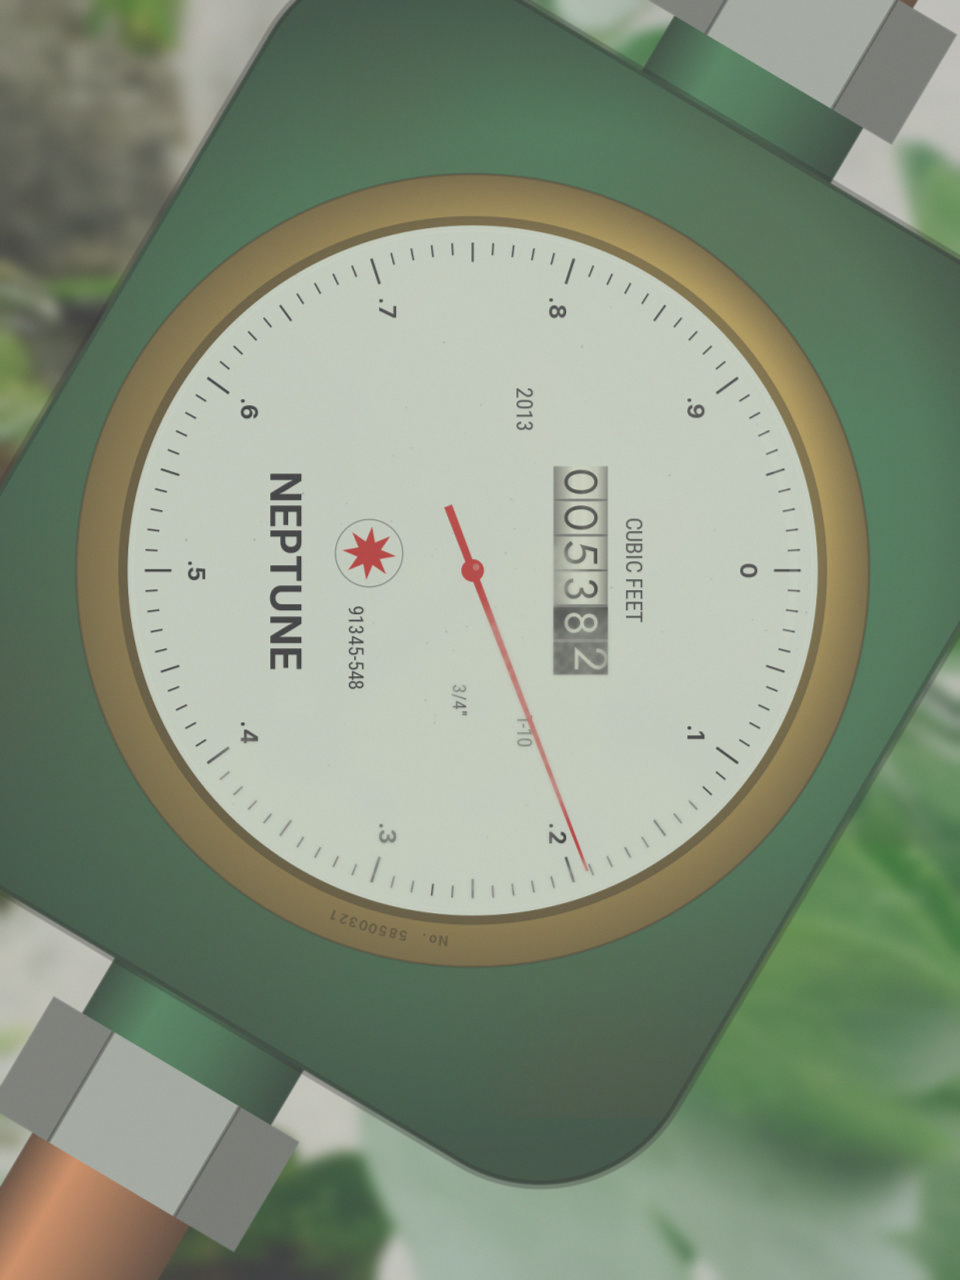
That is ft³ 5382.19
